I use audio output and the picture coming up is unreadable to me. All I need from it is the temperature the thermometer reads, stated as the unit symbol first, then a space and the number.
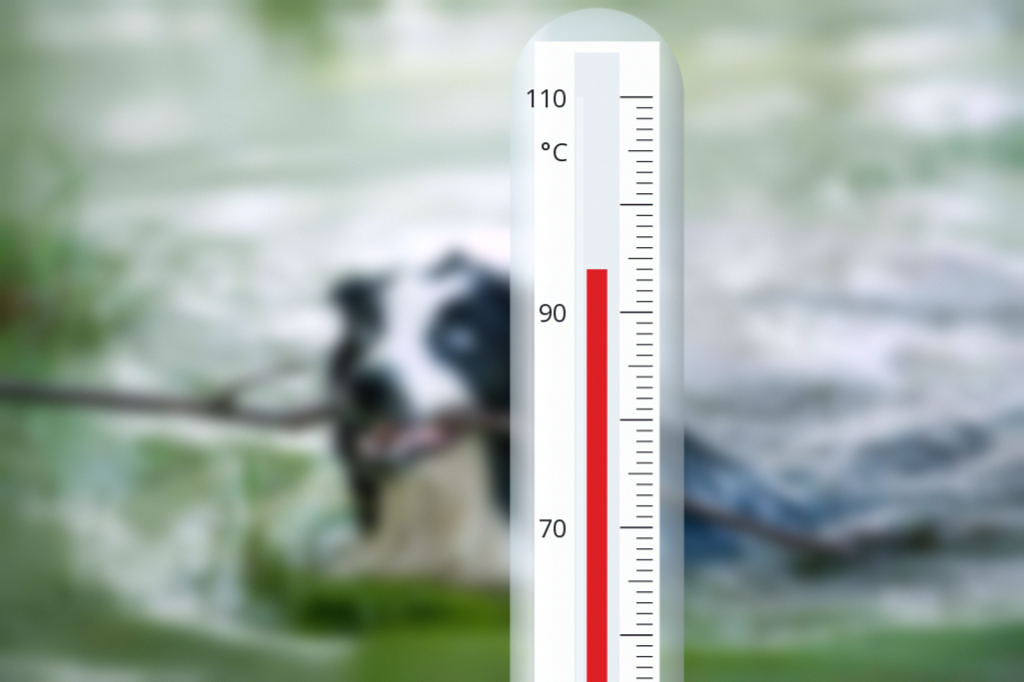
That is °C 94
